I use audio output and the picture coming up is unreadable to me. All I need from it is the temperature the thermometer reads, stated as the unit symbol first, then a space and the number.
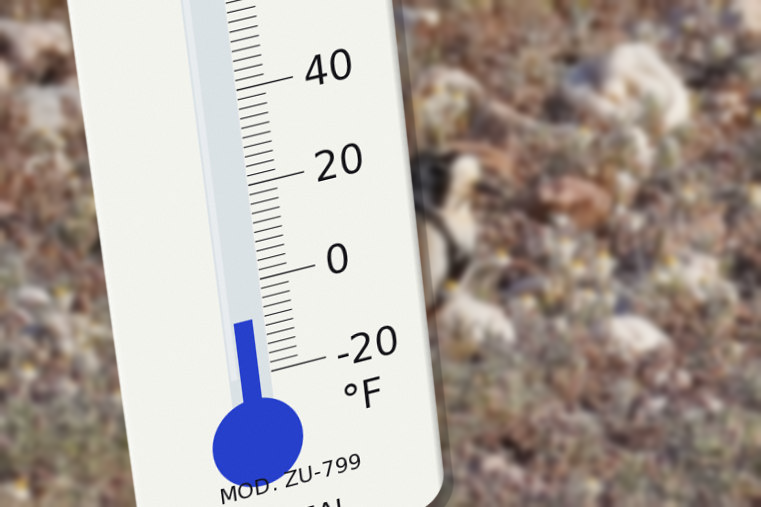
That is °F -8
